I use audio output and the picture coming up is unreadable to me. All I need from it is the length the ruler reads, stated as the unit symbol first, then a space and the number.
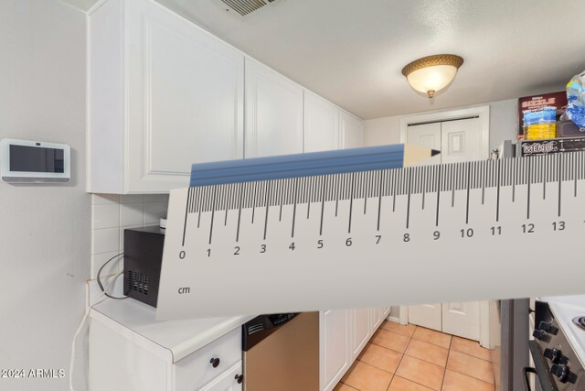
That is cm 9
